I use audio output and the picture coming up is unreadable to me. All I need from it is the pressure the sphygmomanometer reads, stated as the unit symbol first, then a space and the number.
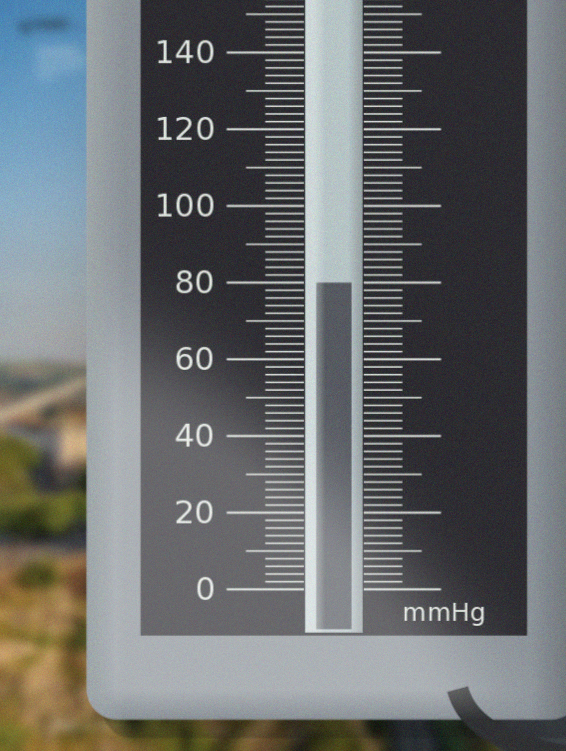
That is mmHg 80
